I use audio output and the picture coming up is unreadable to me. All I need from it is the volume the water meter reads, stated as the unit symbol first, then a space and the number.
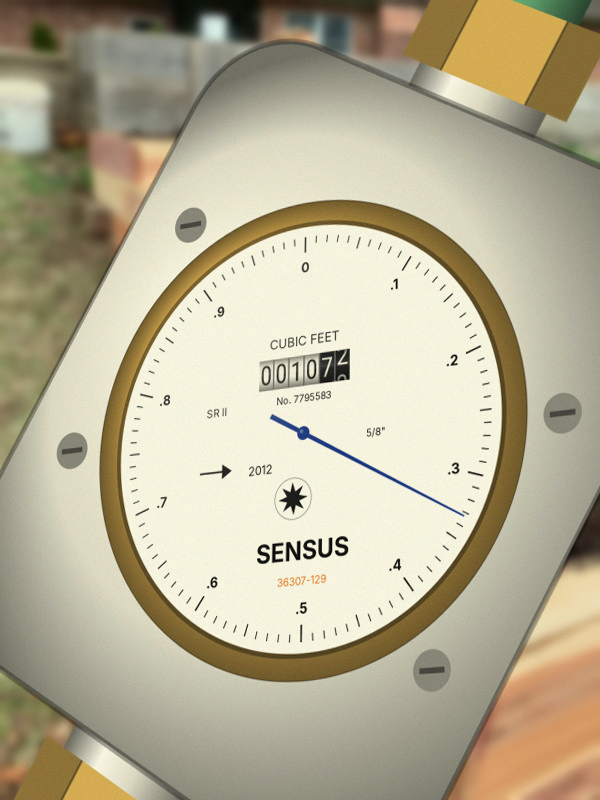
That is ft³ 1072.33
